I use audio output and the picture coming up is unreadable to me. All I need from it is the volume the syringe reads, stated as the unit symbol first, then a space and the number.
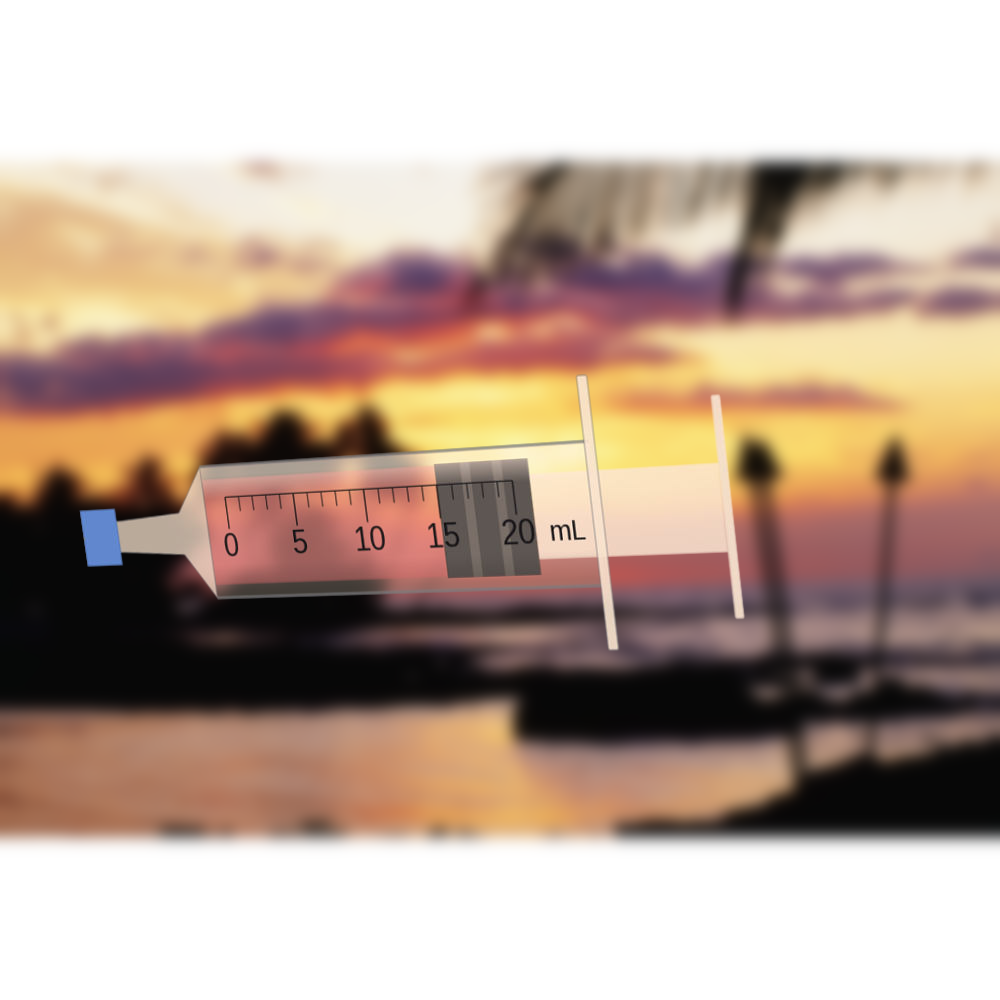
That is mL 15
